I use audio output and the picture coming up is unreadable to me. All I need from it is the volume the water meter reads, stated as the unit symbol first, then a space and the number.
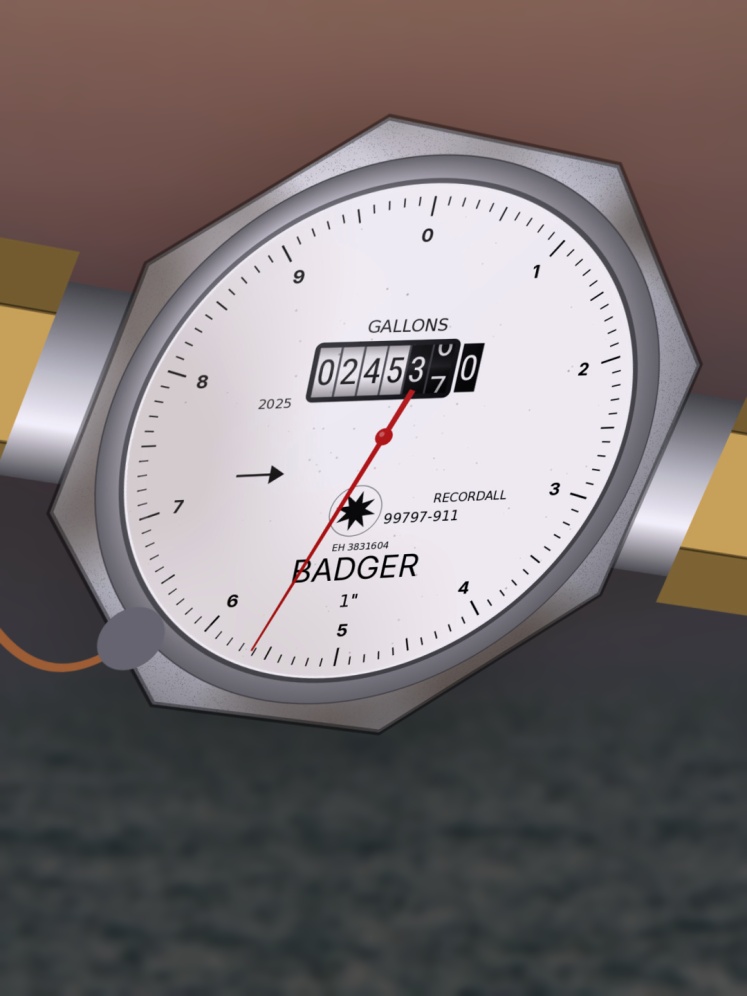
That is gal 245365.6
